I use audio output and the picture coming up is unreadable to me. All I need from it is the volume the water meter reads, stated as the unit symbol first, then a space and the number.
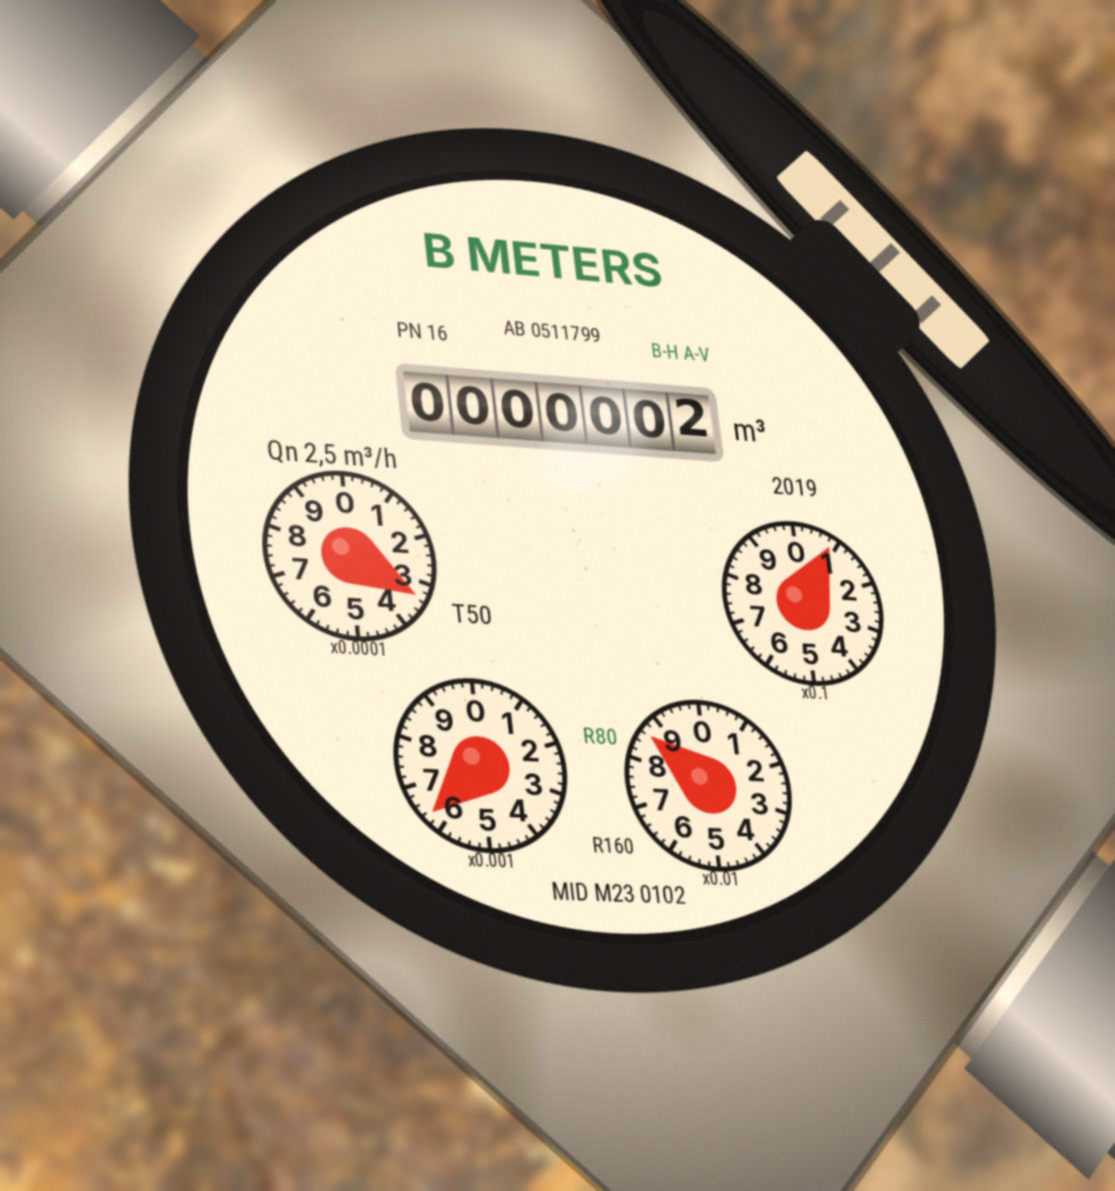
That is m³ 2.0863
